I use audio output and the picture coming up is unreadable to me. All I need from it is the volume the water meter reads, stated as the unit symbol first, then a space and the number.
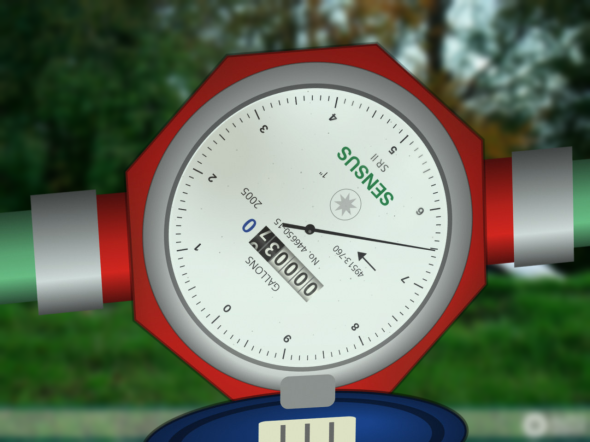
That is gal 366.5
